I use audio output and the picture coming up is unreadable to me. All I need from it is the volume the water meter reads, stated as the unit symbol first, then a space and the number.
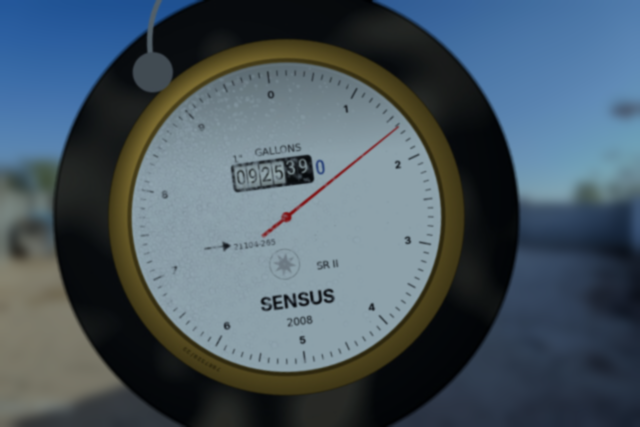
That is gal 925391.6
